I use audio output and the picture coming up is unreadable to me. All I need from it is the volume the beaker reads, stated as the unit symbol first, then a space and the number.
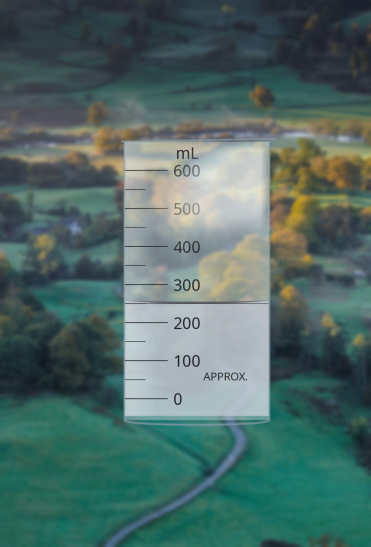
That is mL 250
